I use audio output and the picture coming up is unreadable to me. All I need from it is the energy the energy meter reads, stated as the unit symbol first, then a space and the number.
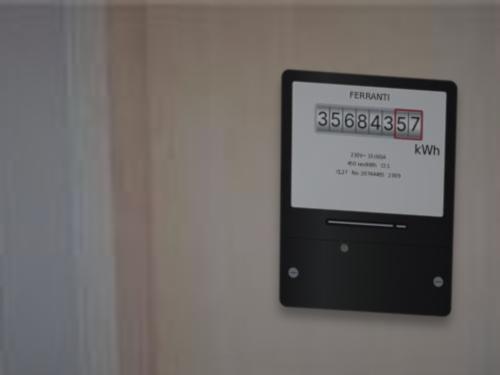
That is kWh 356843.57
